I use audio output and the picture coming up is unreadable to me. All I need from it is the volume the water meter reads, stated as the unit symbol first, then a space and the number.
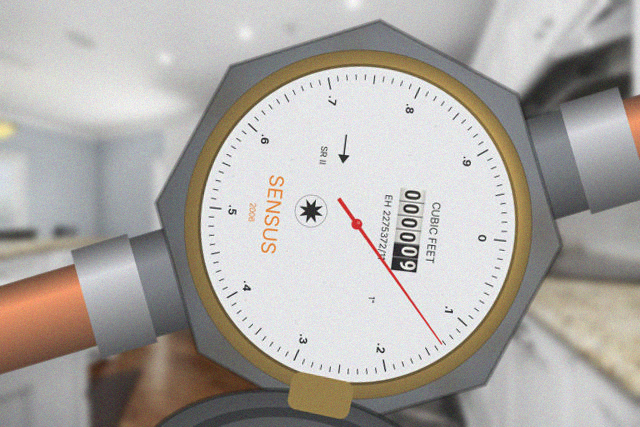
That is ft³ 9.13
